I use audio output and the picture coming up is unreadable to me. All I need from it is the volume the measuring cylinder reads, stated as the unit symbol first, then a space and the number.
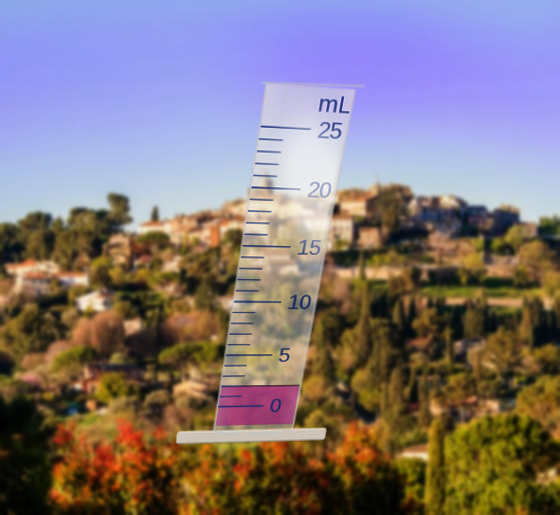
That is mL 2
